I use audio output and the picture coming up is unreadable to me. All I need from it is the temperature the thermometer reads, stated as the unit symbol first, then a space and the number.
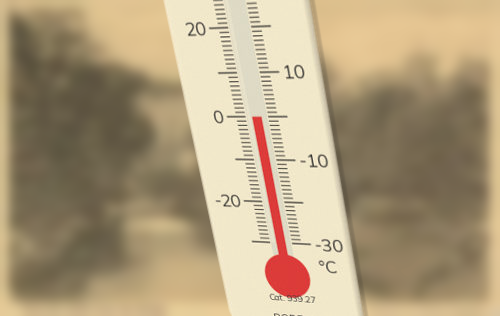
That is °C 0
